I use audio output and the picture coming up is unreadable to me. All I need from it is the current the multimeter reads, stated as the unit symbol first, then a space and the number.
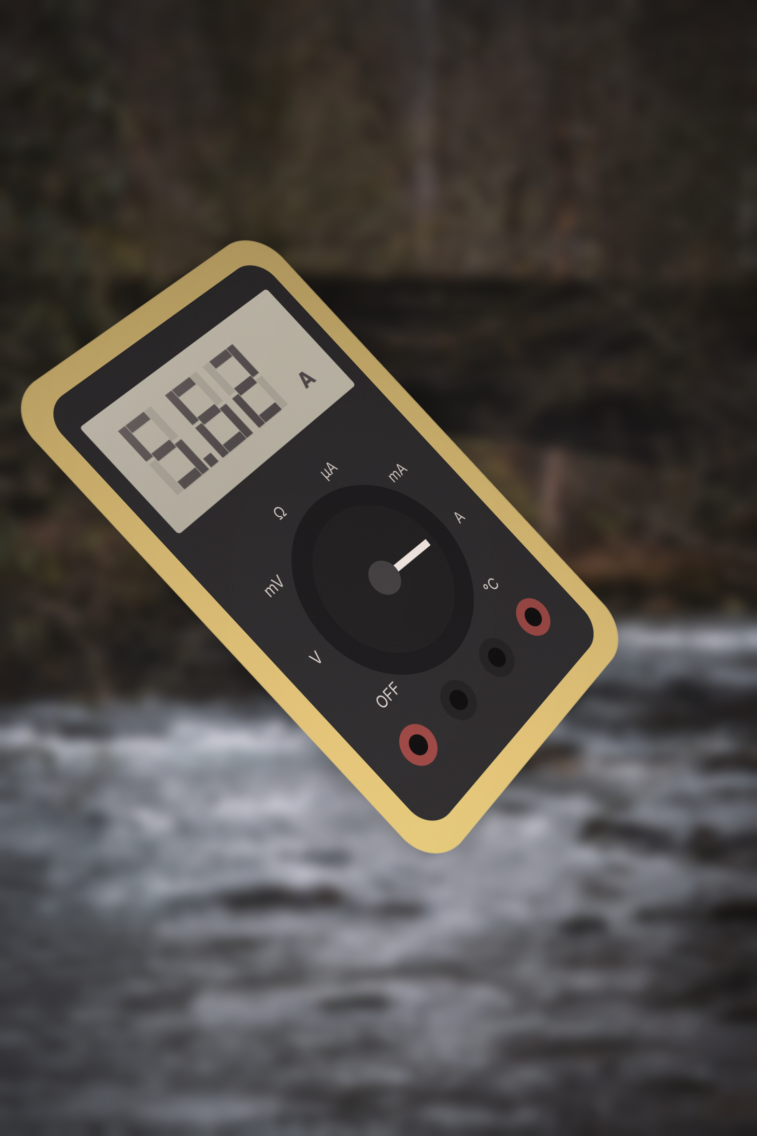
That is A 5.62
